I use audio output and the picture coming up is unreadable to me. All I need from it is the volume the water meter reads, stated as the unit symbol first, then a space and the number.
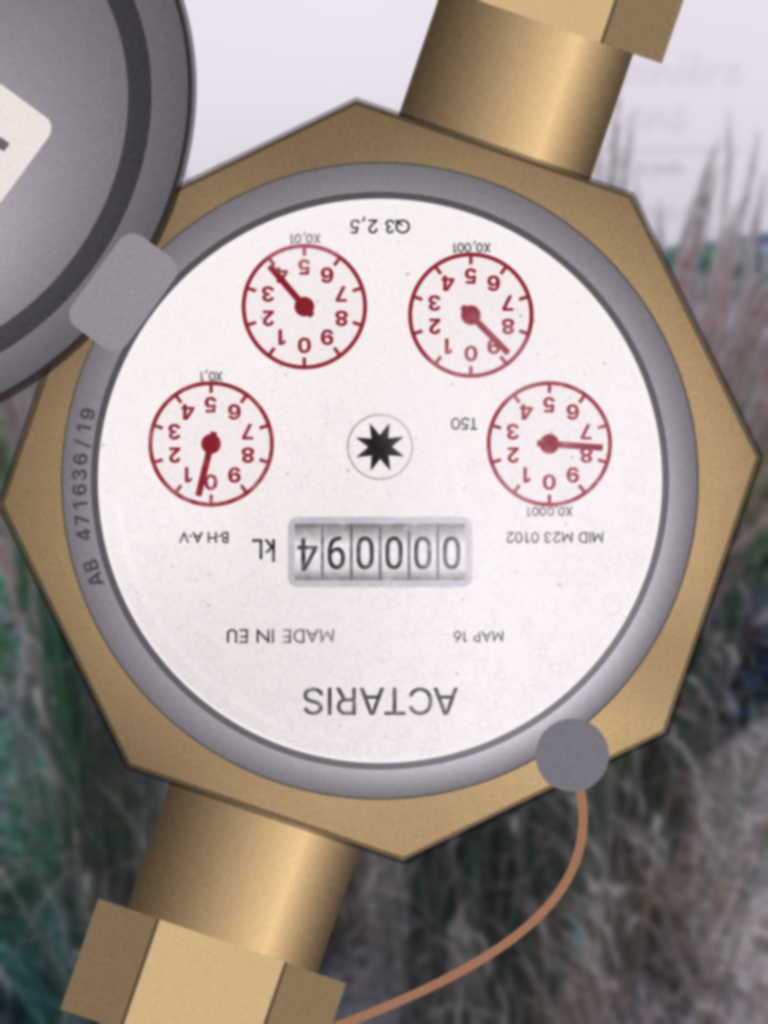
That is kL 94.0387
